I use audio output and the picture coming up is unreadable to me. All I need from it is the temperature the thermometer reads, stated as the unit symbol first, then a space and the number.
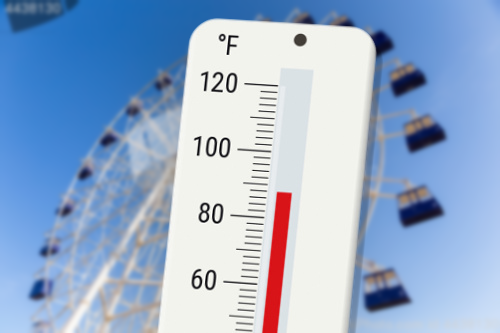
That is °F 88
